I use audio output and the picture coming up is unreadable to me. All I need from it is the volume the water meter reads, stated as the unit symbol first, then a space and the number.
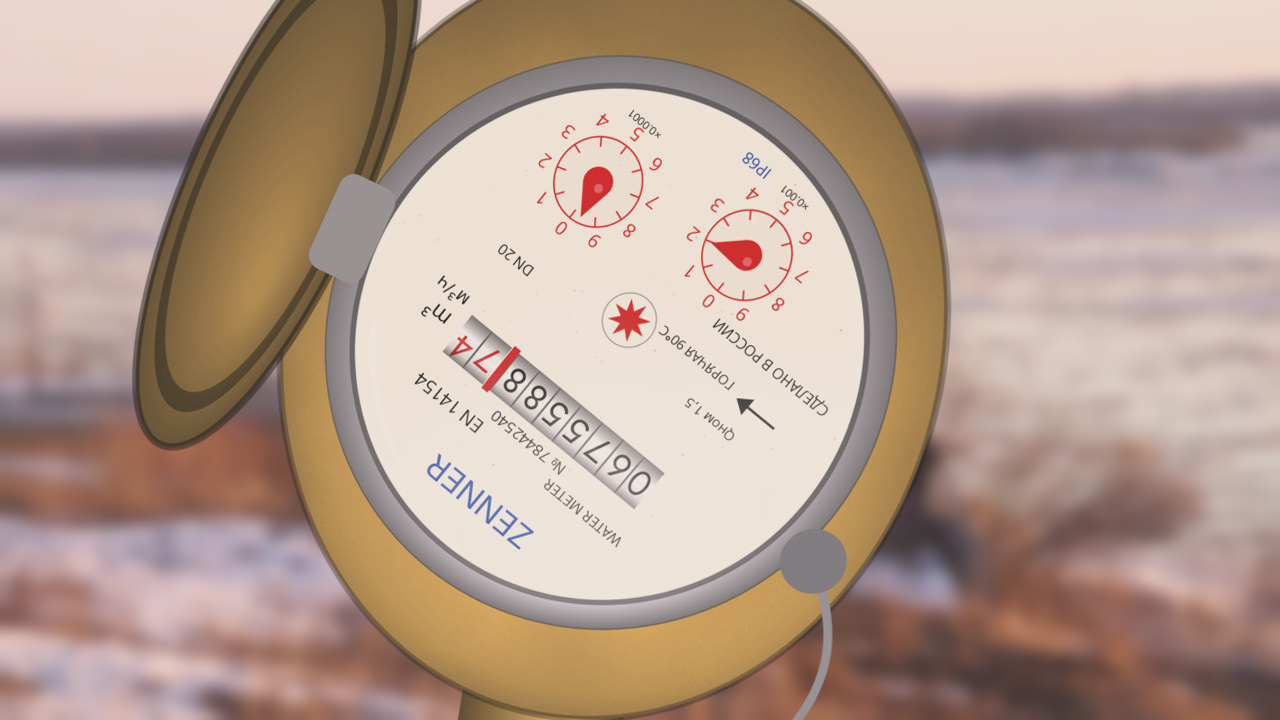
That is m³ 675588.7419
